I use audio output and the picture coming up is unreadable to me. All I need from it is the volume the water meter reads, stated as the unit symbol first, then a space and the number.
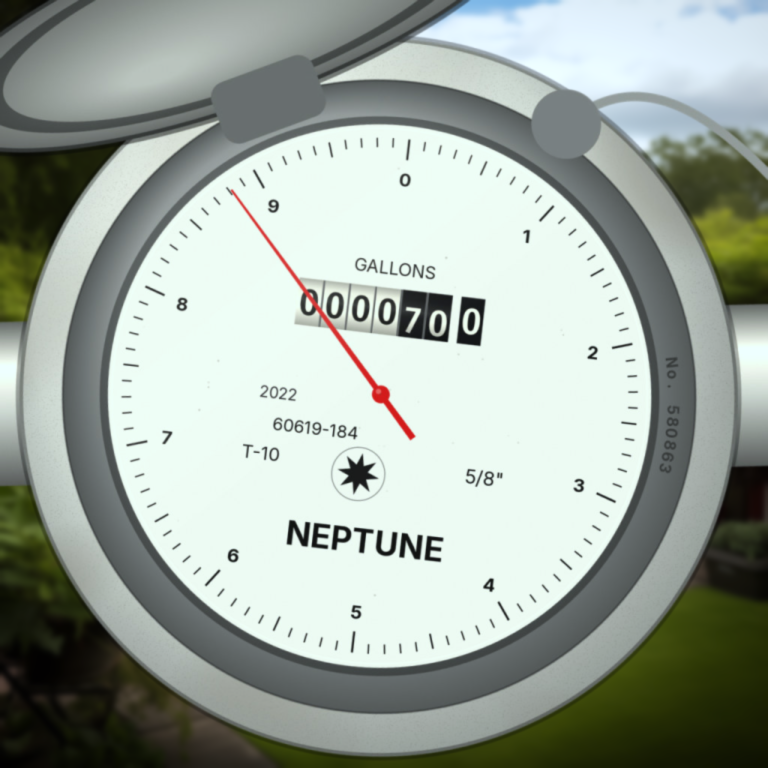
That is gal 698.8
